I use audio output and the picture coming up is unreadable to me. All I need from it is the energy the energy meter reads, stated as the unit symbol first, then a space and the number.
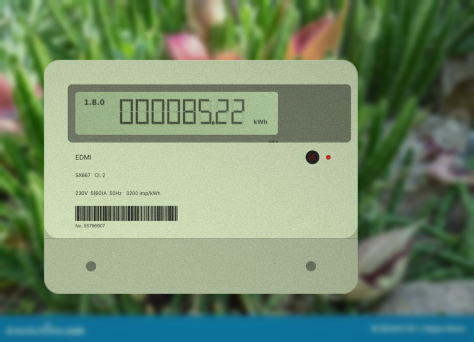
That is kWh 85.22
